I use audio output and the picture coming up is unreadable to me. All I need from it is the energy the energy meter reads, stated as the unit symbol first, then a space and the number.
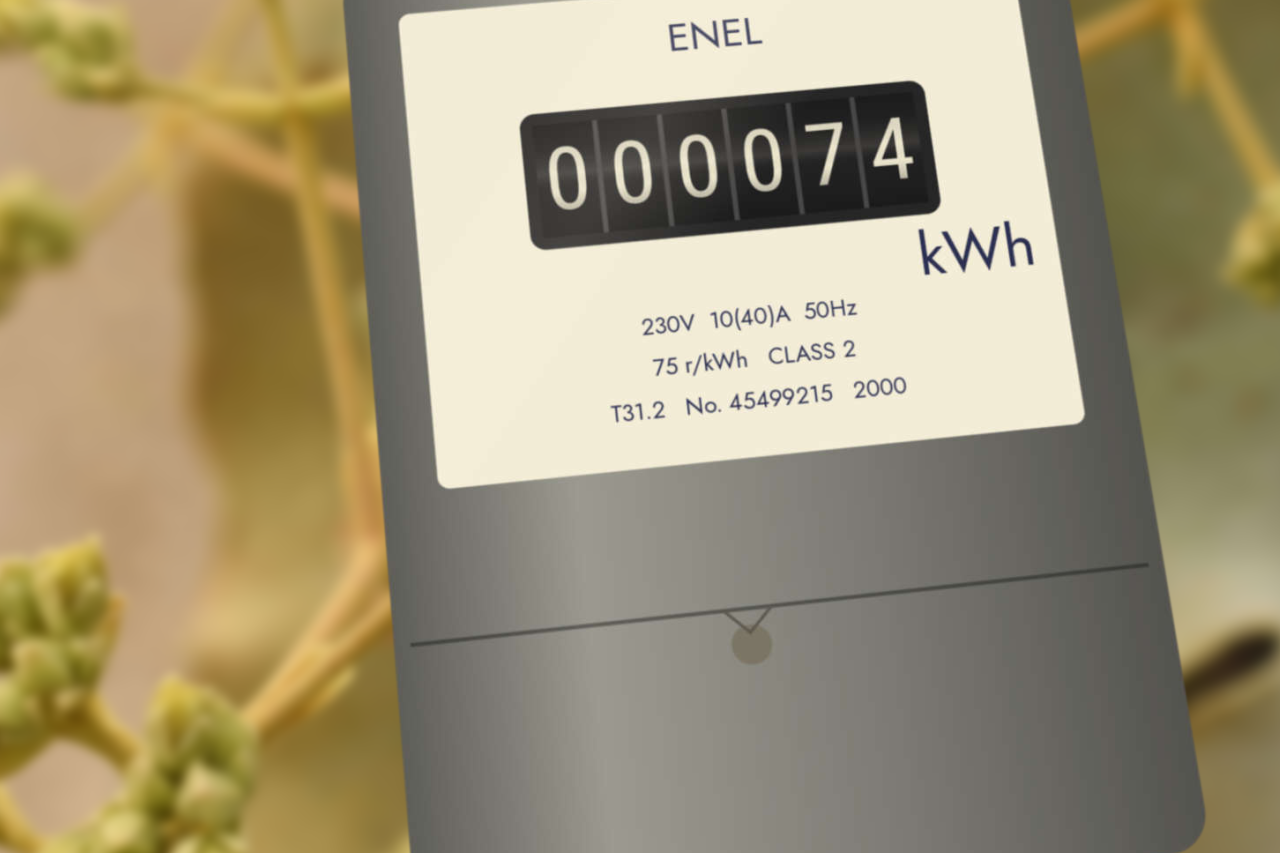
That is kWh 74
